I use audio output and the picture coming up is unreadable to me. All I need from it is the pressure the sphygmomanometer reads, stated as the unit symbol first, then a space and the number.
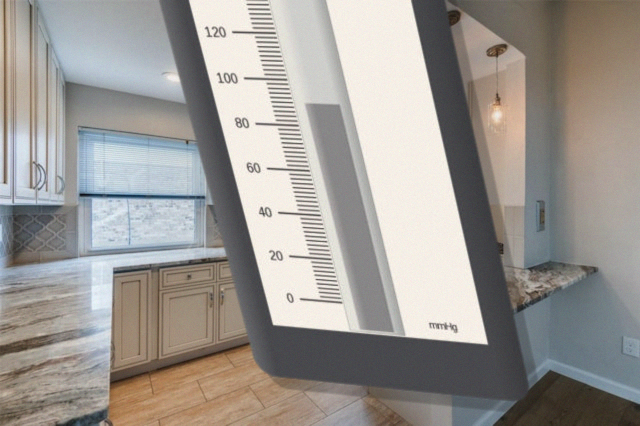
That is mmHg 90
